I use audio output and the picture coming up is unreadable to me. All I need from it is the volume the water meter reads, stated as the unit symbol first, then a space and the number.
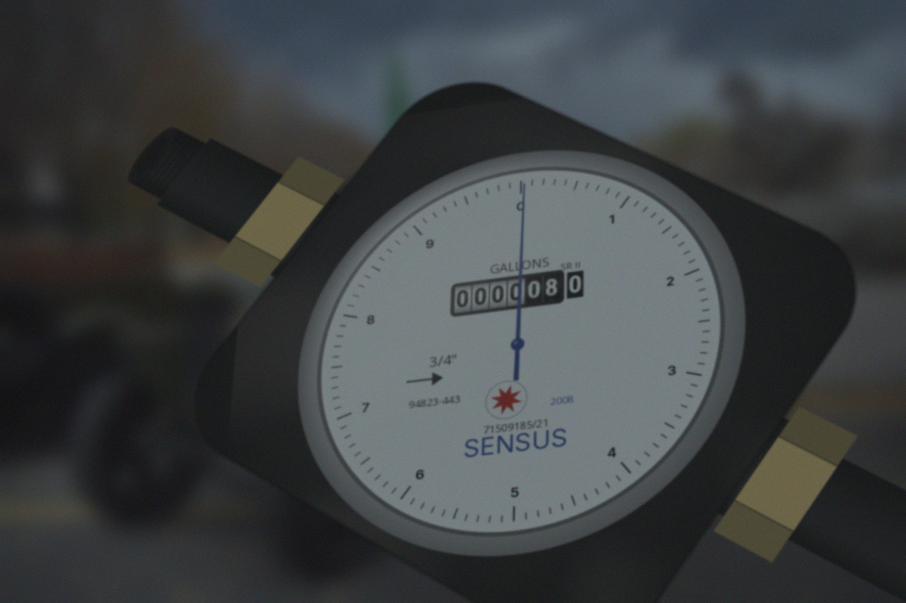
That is gal 80.0
